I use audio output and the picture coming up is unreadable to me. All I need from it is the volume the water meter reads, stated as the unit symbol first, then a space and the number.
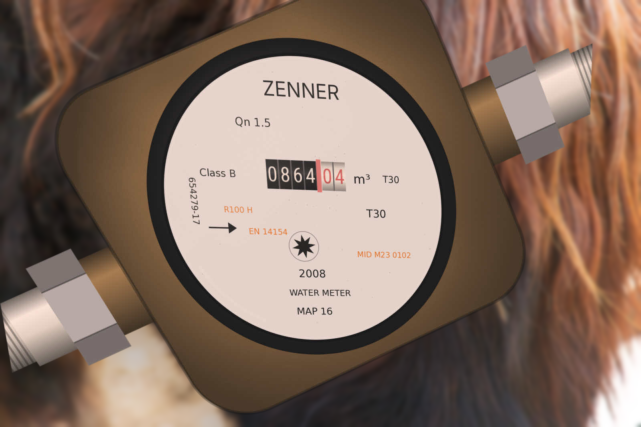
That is m³ 864.04
